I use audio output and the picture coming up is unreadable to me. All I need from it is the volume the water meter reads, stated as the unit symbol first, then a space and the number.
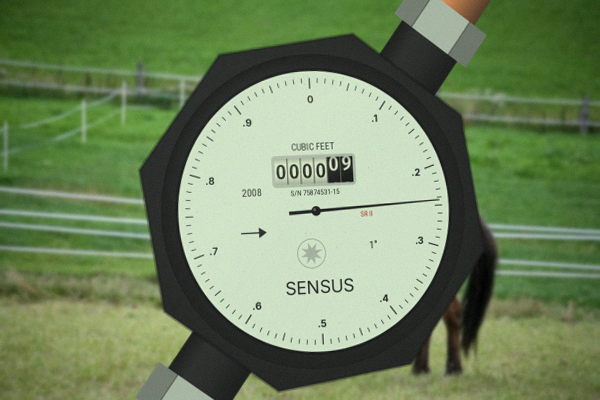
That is ft³ 9.24
